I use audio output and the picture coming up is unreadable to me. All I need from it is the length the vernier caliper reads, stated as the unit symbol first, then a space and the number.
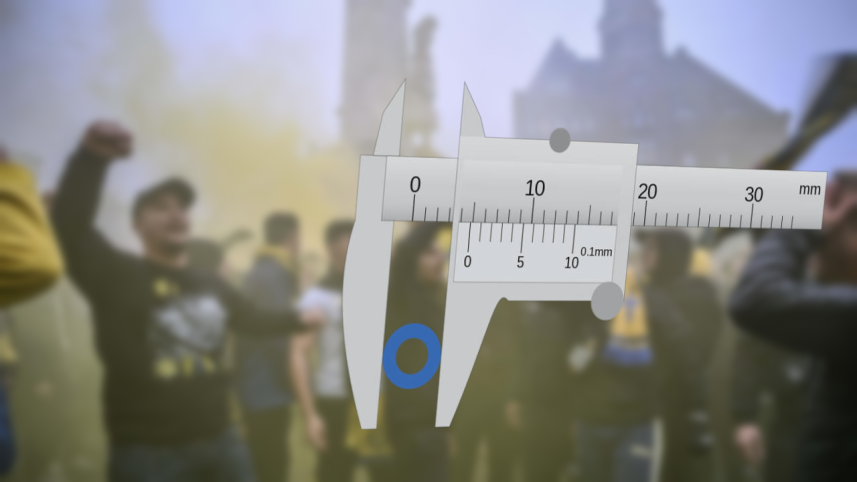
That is mm 4.8
